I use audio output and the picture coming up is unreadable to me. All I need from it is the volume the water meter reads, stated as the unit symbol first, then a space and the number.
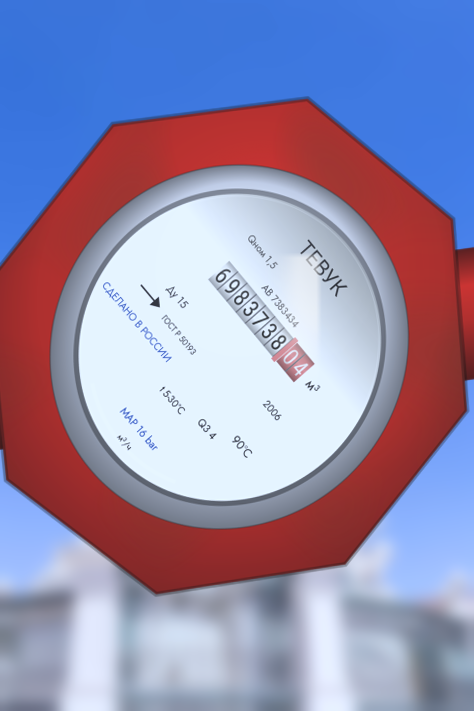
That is m³ 6983738.04
